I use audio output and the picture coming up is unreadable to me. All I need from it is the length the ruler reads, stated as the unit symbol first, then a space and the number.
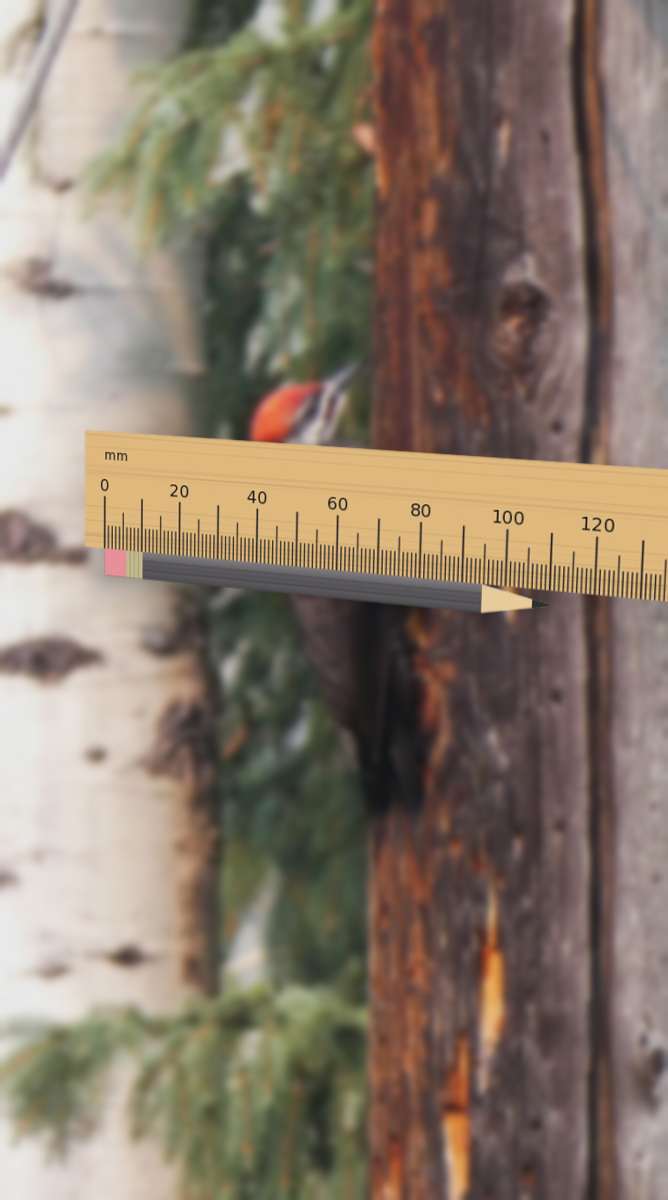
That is mm 110
